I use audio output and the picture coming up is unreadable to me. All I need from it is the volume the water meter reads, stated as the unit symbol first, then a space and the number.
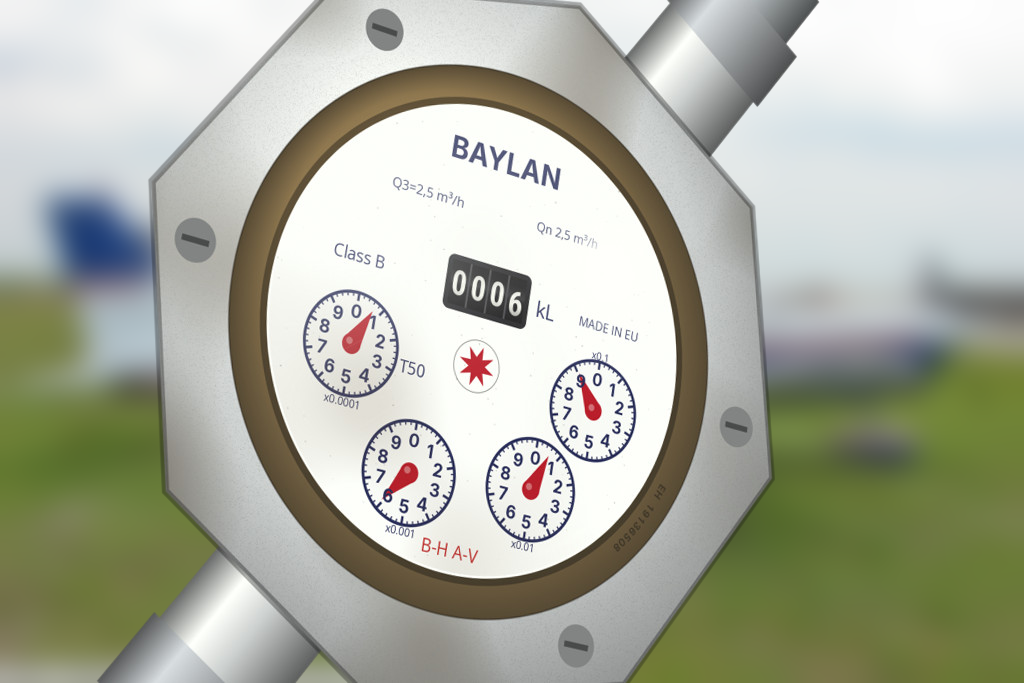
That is kL 5.9060
